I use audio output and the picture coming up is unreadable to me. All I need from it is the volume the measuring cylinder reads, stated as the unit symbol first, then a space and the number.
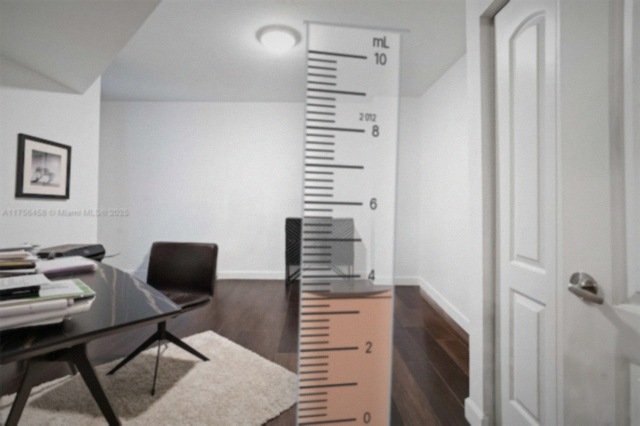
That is mL 3.4
